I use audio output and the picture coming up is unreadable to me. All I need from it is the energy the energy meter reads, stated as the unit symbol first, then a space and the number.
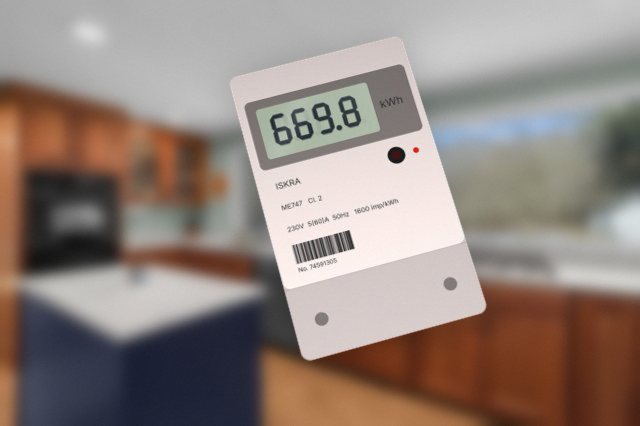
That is kWh 669.8
